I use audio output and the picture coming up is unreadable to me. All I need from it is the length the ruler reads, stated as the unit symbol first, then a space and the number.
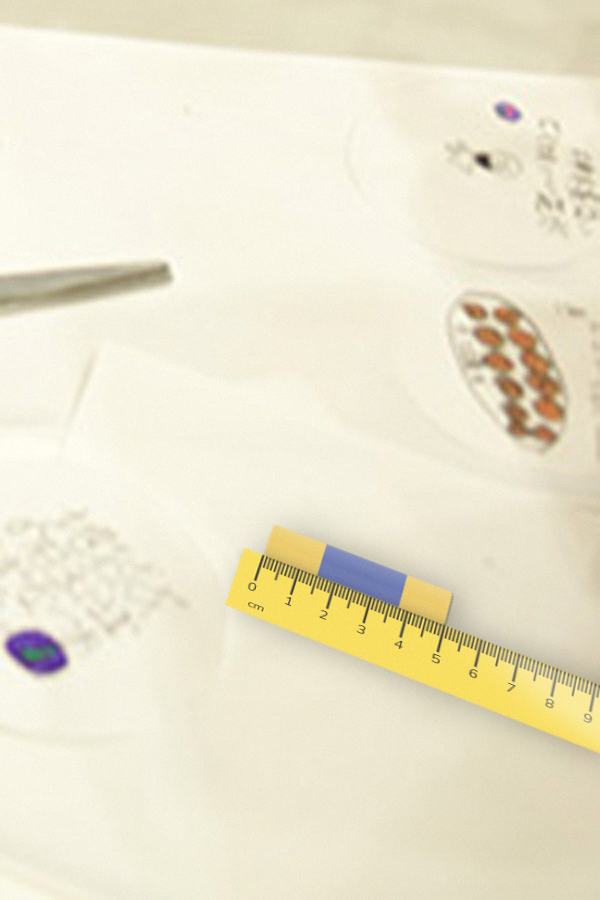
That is cm 5
